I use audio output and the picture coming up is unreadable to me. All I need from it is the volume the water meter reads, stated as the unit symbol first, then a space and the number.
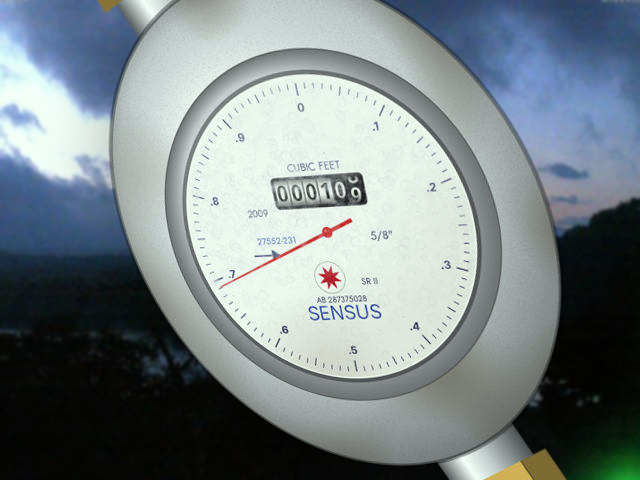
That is ft³ 108.69
